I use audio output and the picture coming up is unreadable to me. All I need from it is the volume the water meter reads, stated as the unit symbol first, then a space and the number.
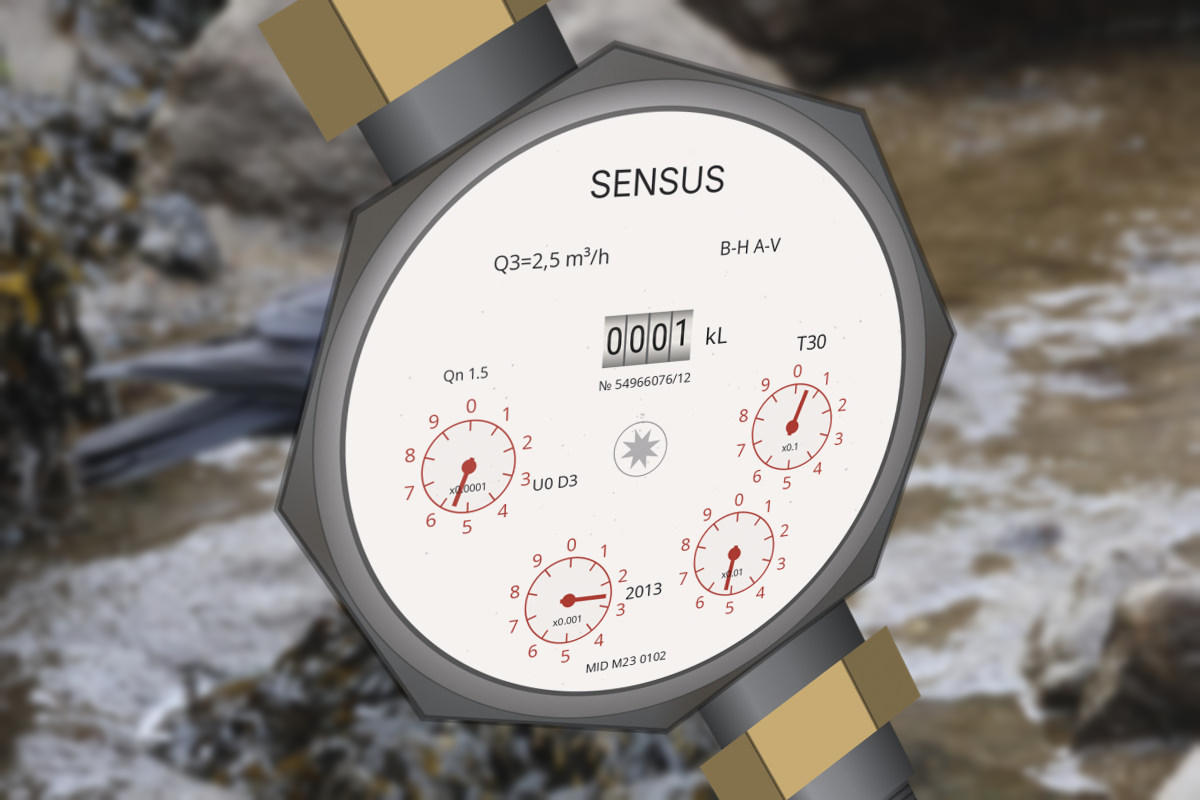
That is kL 1.0525
